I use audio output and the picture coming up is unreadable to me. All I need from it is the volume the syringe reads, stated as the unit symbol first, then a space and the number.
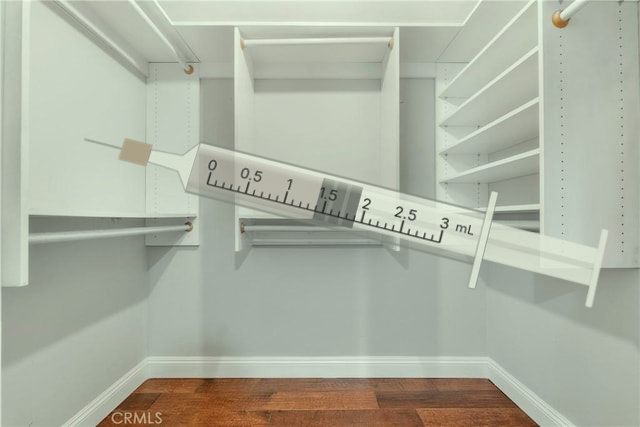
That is mL 1.4
